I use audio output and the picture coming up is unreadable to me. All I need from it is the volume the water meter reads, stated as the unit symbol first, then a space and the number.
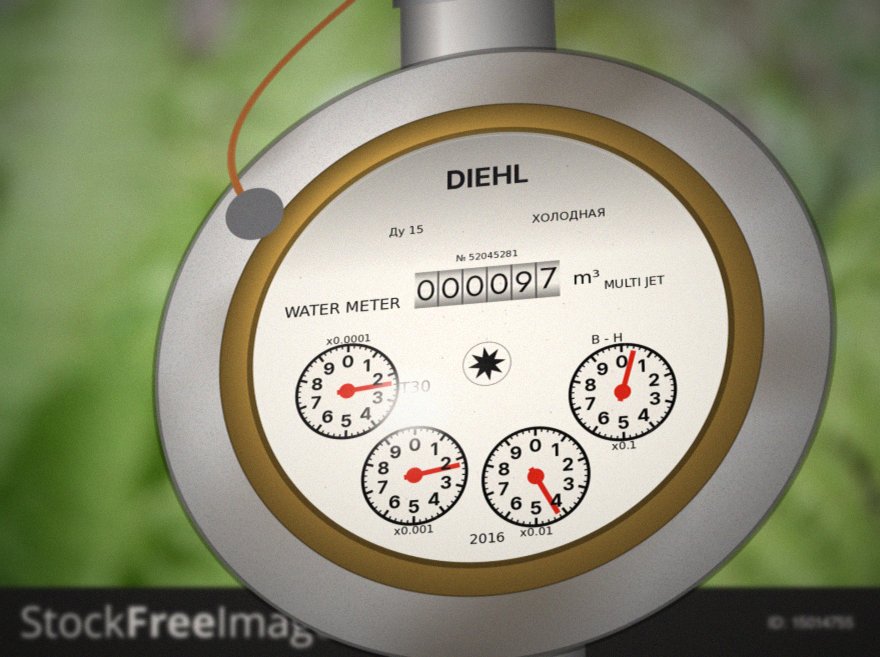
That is m³ 97.0422
